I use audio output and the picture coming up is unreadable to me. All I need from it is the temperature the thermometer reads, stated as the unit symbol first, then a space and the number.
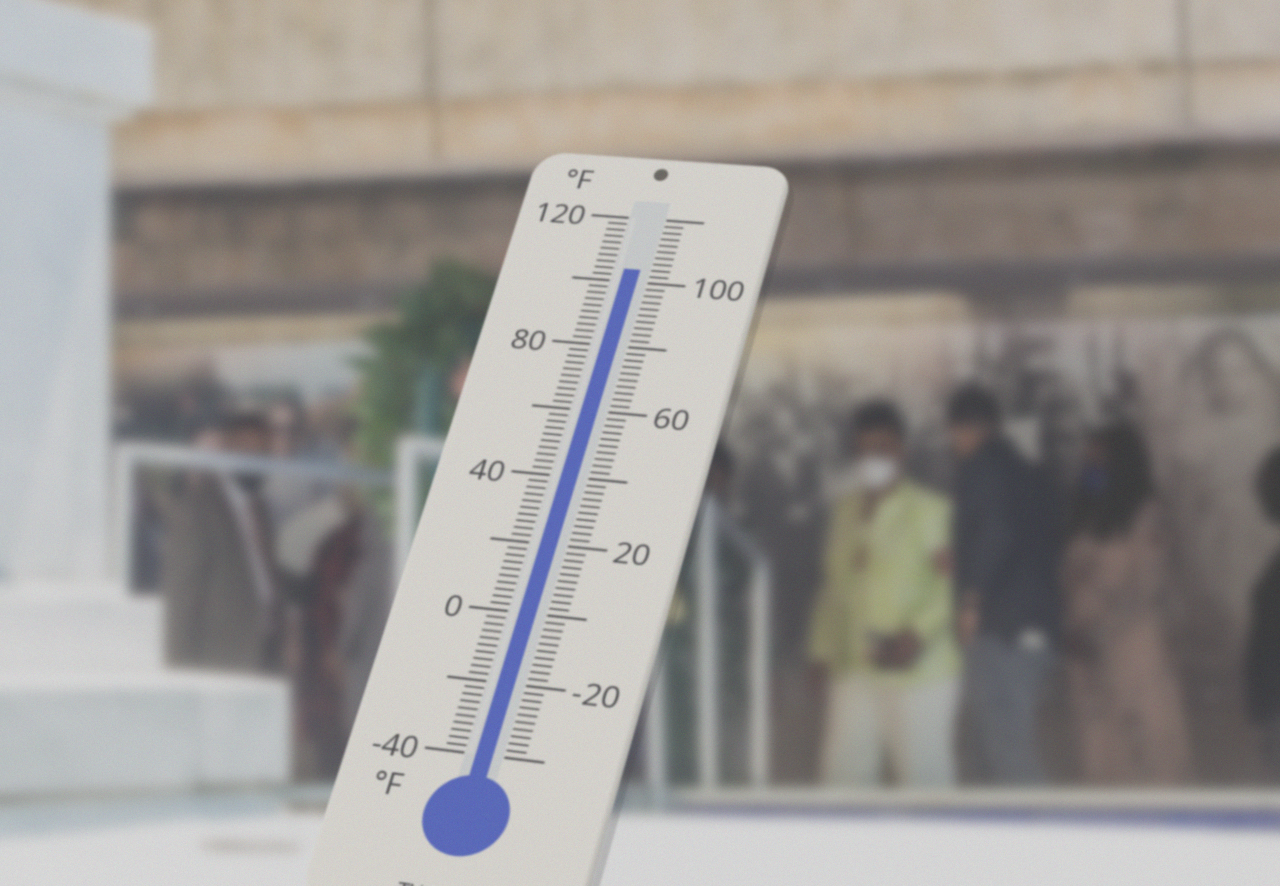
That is °F 104
